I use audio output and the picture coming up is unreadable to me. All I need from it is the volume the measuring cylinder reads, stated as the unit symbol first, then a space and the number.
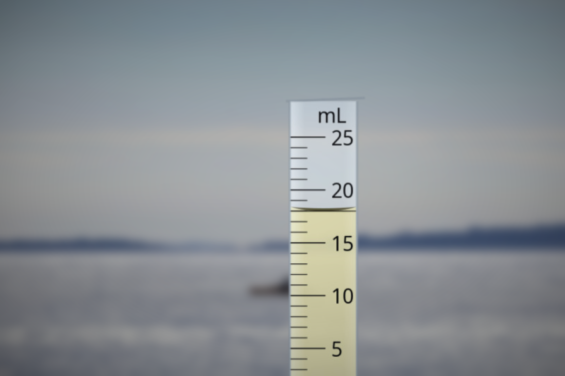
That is mL 18
